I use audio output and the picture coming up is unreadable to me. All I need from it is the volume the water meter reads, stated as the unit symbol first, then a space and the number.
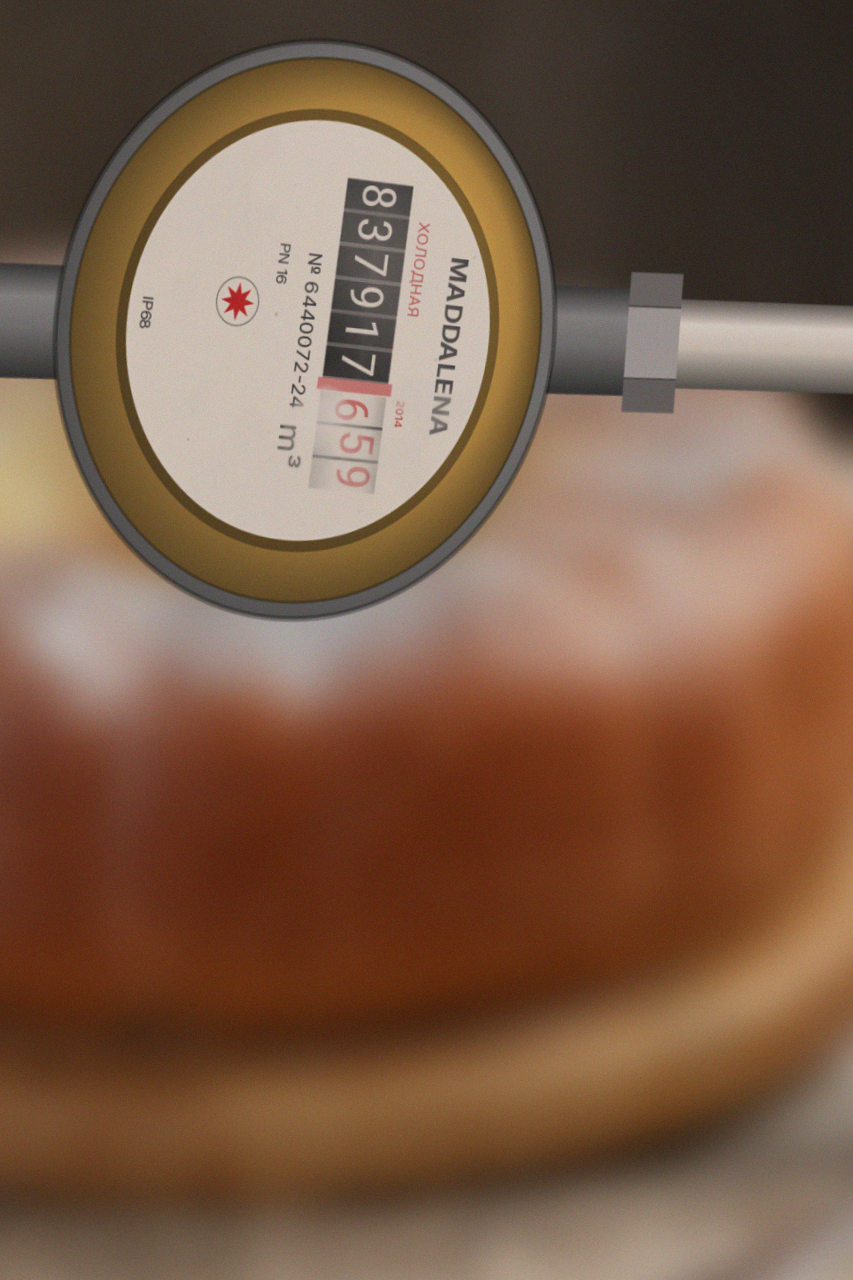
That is m³ 837917.659
